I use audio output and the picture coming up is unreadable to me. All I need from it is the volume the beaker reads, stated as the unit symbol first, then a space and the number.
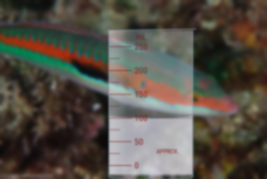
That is mL 100
